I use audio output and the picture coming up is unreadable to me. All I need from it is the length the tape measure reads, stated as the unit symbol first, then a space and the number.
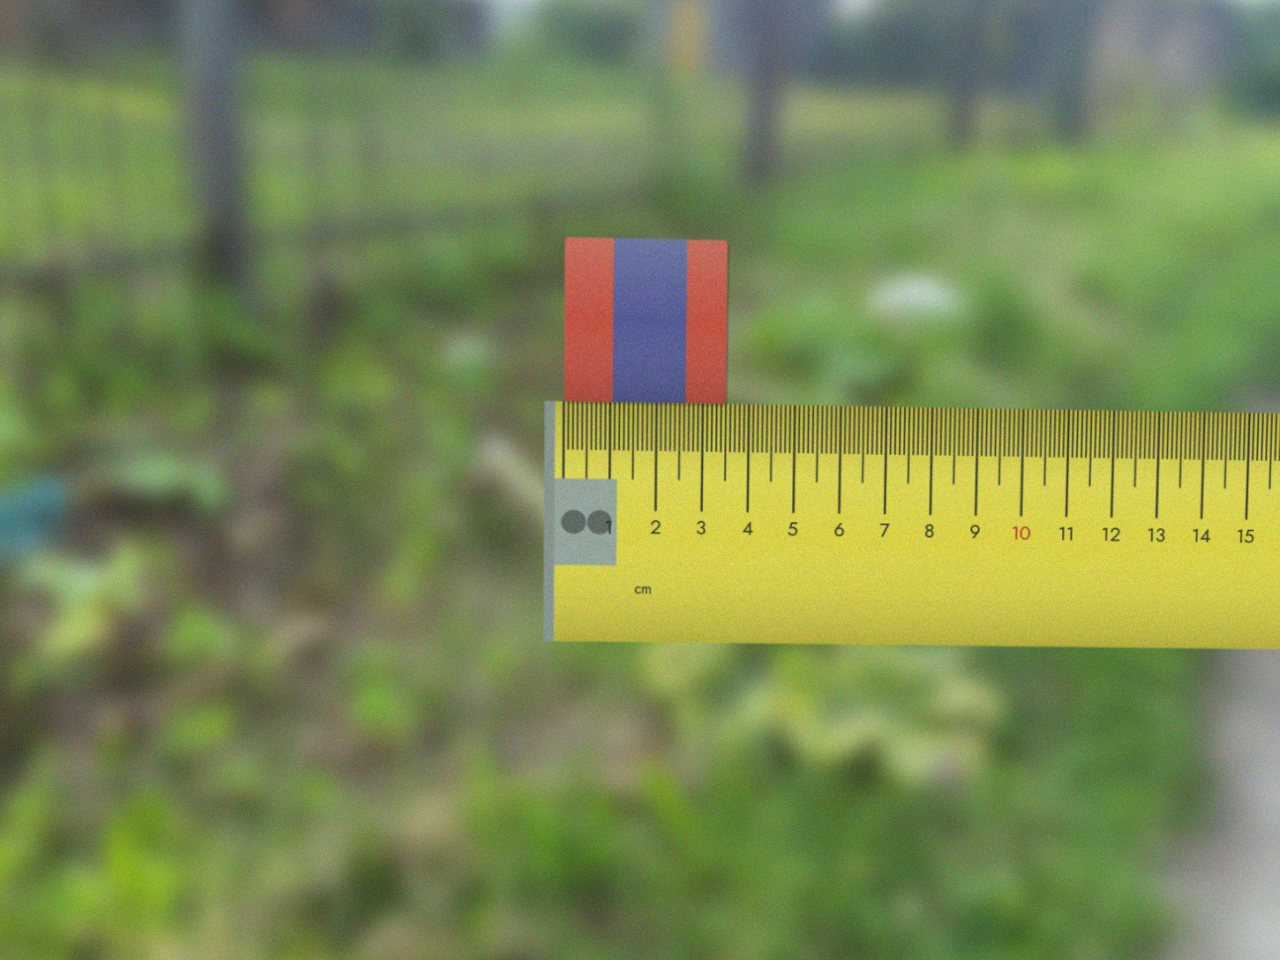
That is cm 3.5
